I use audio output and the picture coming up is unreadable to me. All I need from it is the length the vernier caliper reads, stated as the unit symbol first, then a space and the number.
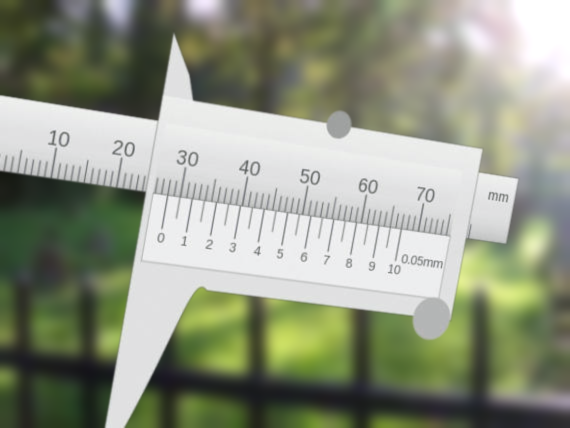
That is mm 28.0
